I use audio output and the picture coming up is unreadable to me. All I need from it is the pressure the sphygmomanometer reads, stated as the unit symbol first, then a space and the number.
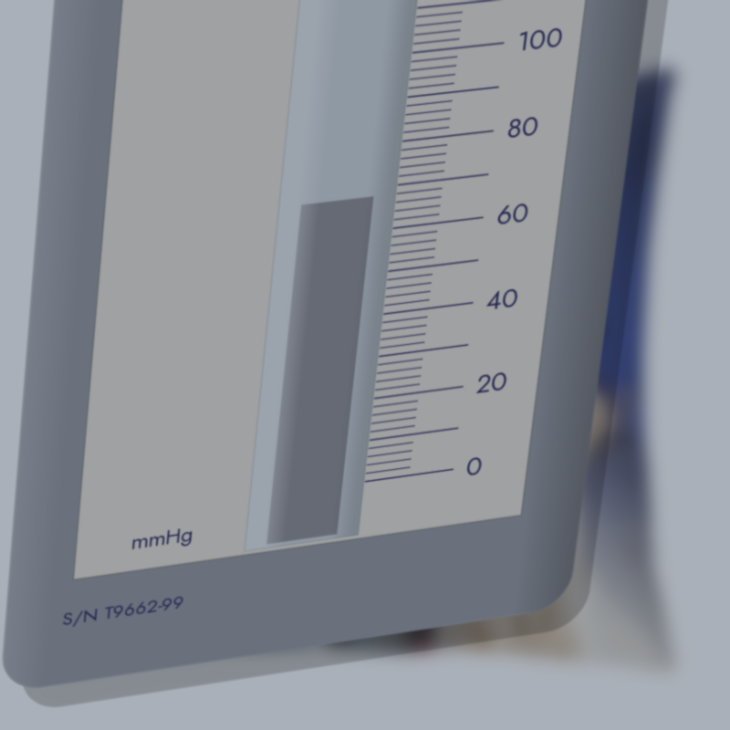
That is mmHg 68
